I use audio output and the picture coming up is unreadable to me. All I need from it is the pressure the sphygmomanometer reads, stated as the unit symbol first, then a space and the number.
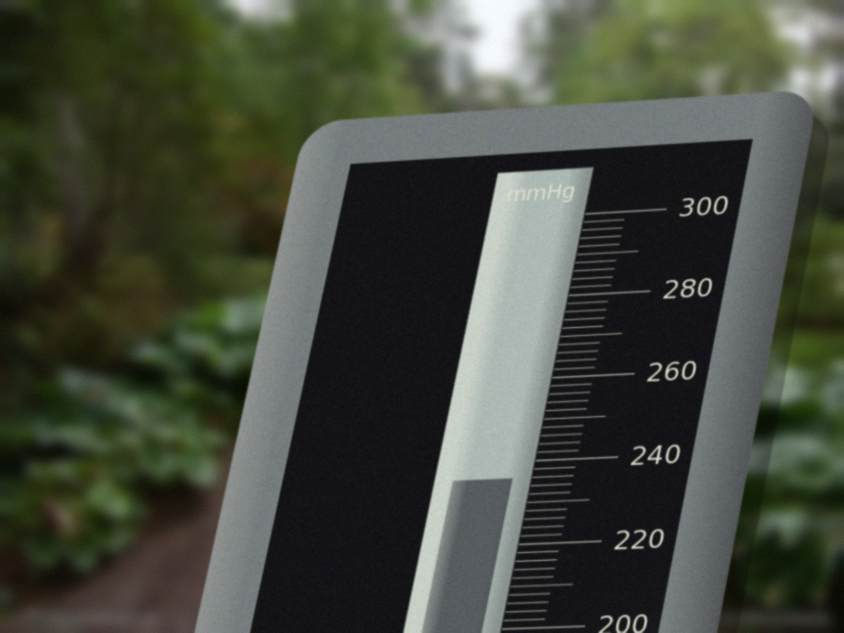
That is mmHg 236
